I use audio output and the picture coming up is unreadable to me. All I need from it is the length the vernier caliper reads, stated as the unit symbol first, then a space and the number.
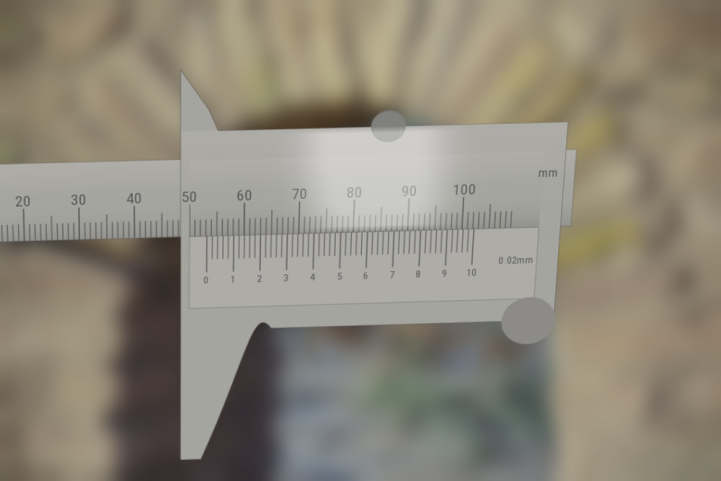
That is mm 53.2
